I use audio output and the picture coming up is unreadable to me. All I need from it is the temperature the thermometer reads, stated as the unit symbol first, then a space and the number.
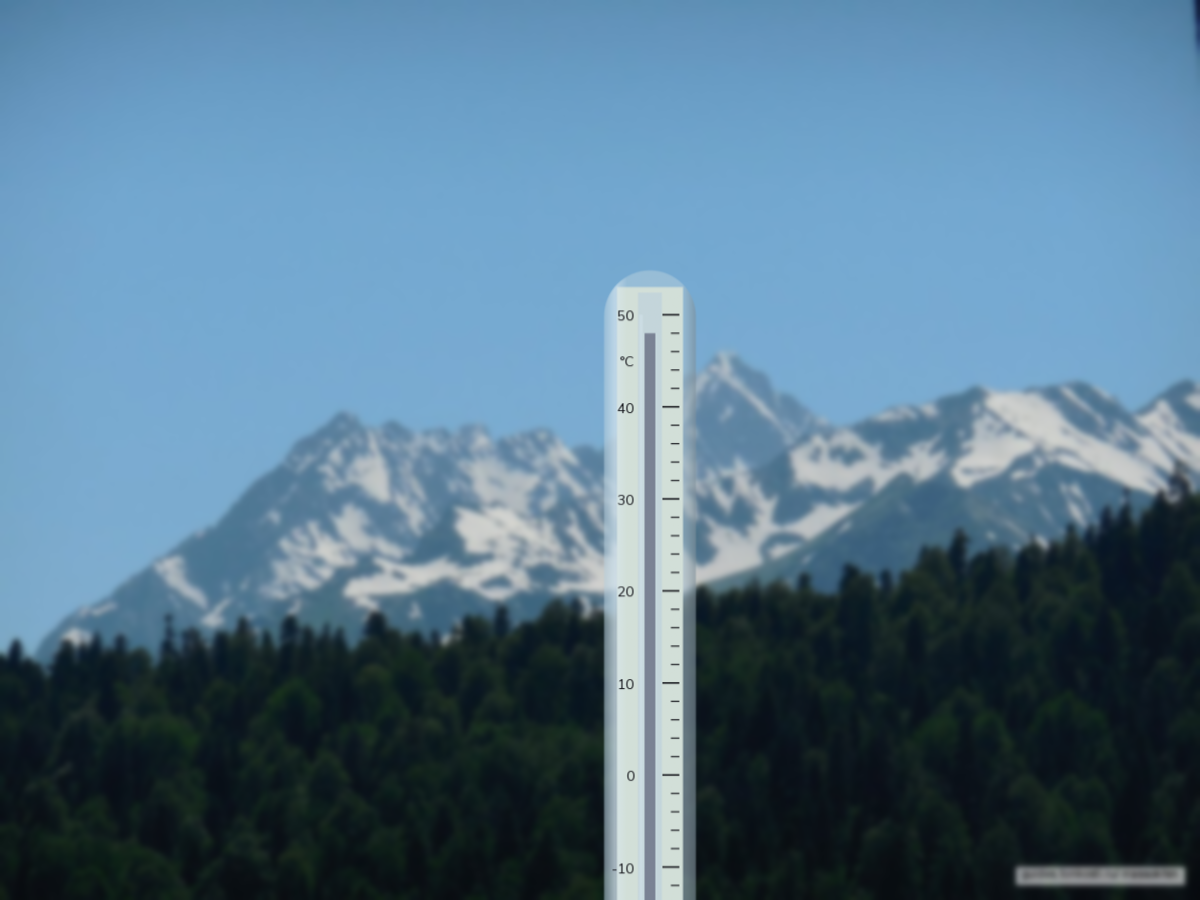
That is °C 48
